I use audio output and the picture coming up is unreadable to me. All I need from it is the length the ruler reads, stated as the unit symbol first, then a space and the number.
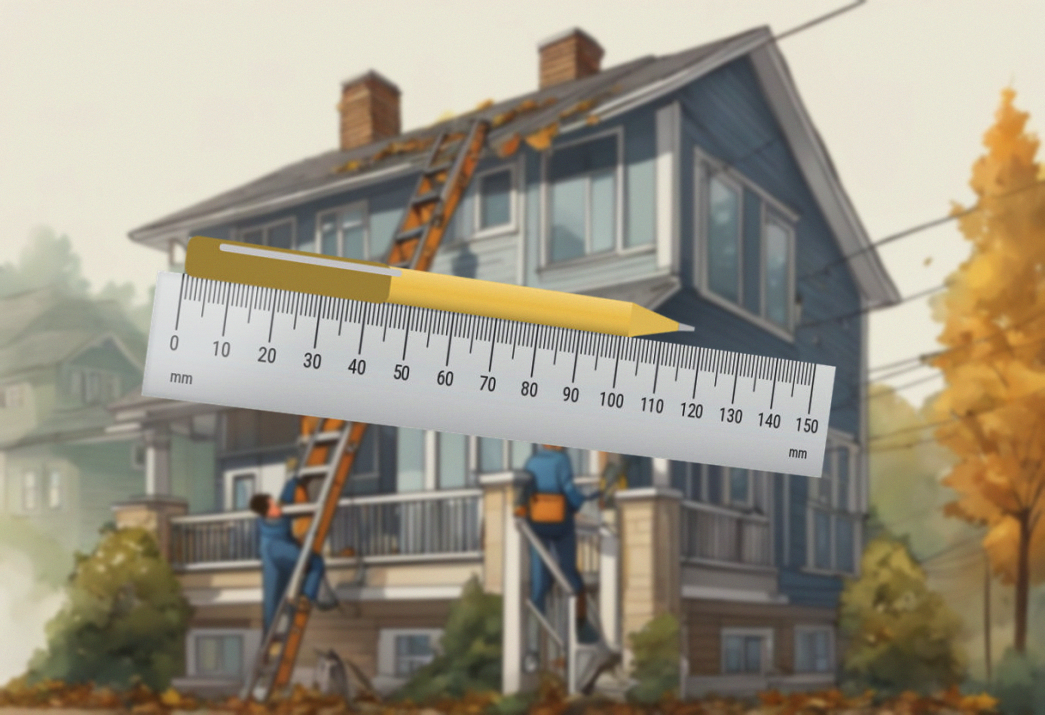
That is mm 118
